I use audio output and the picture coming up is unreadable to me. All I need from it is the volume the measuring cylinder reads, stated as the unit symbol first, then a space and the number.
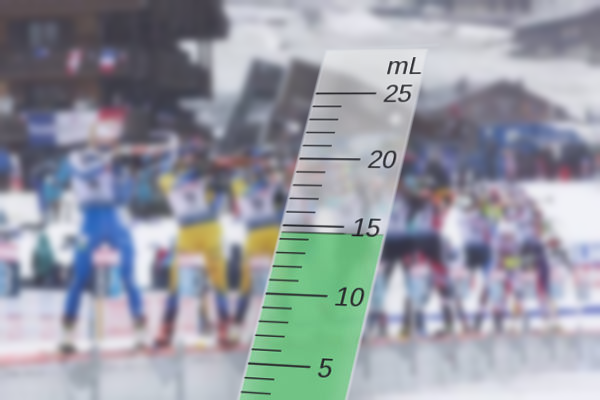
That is mL 14.5
